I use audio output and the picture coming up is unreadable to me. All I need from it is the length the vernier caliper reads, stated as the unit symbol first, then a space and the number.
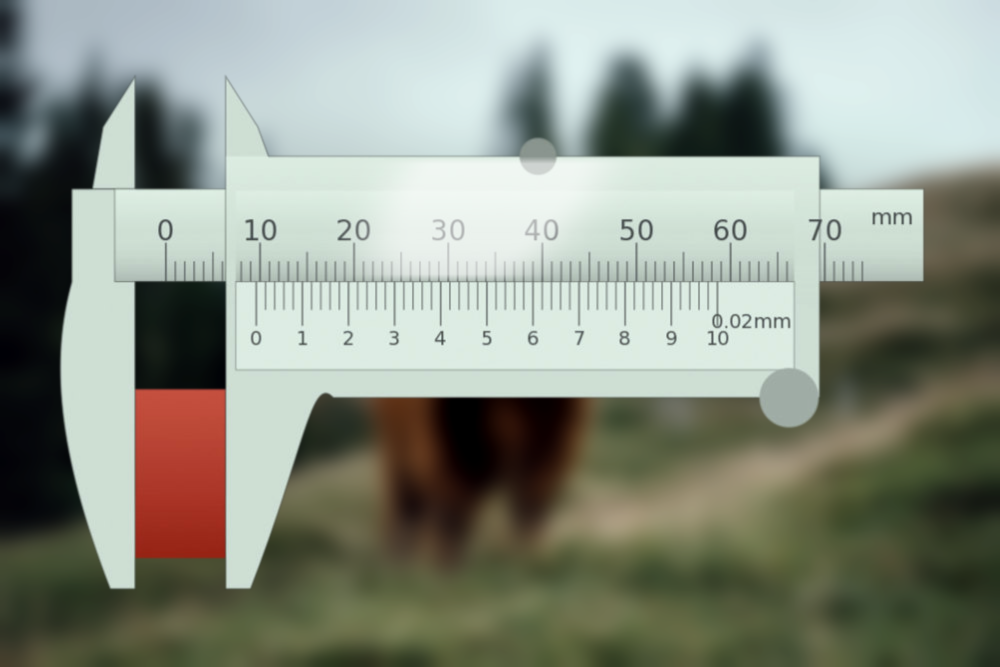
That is mm 9.6
